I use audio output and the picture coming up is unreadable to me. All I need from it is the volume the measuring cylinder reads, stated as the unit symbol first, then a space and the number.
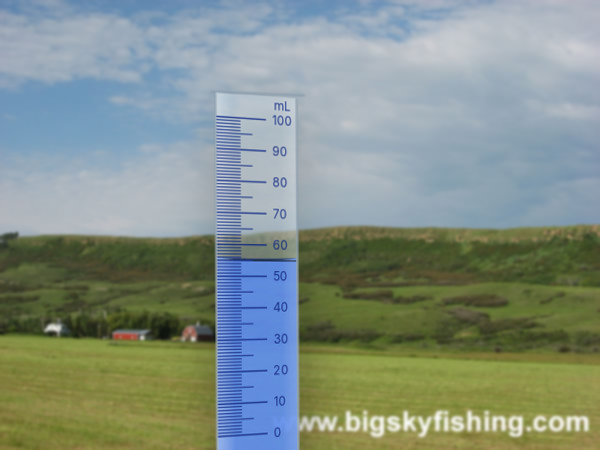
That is mL 55
